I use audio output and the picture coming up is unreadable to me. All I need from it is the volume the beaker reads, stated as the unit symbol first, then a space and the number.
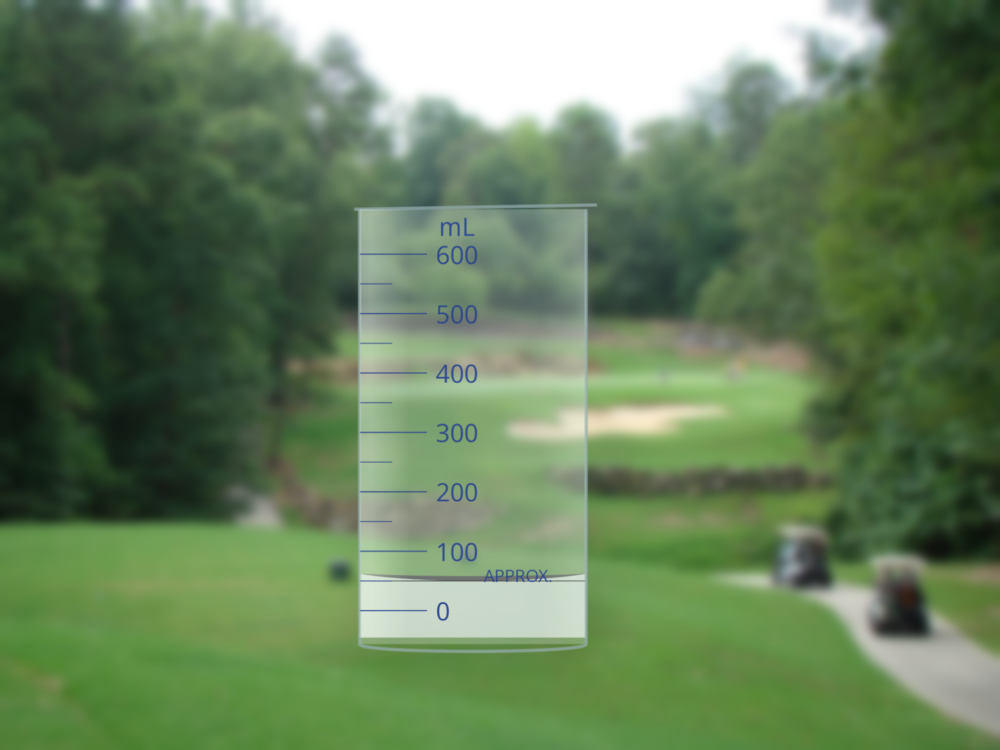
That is mL 50
